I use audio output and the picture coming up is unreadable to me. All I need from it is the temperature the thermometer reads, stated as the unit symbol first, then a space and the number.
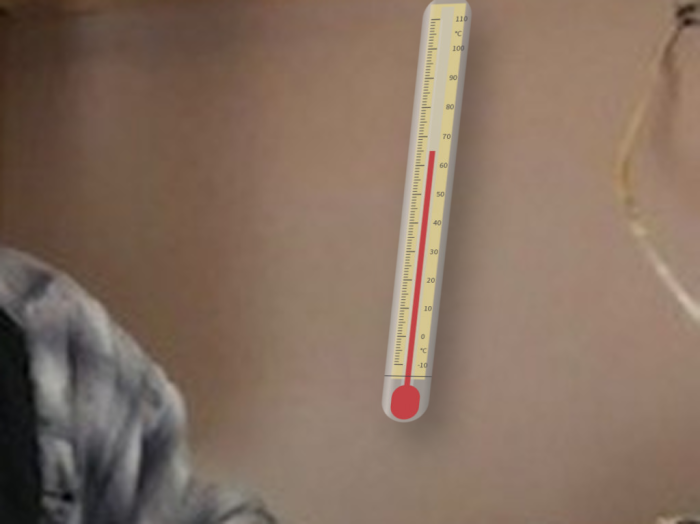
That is °C 65
